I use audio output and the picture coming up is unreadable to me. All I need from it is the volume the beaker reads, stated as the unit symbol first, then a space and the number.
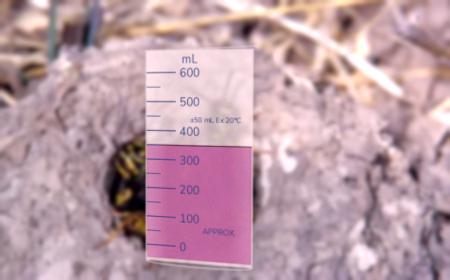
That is mL 350
